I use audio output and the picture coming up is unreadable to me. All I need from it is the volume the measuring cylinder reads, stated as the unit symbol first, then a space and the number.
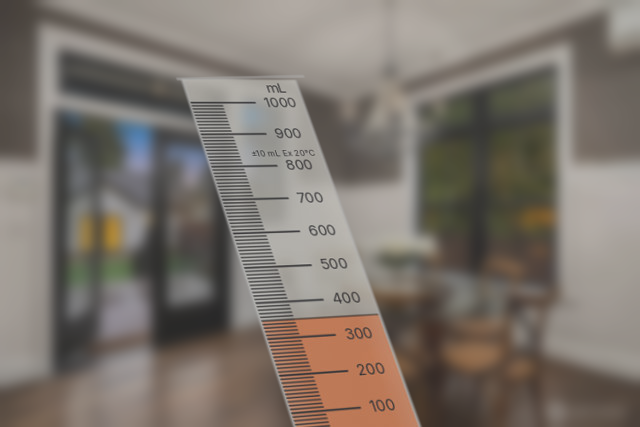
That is mL 350
